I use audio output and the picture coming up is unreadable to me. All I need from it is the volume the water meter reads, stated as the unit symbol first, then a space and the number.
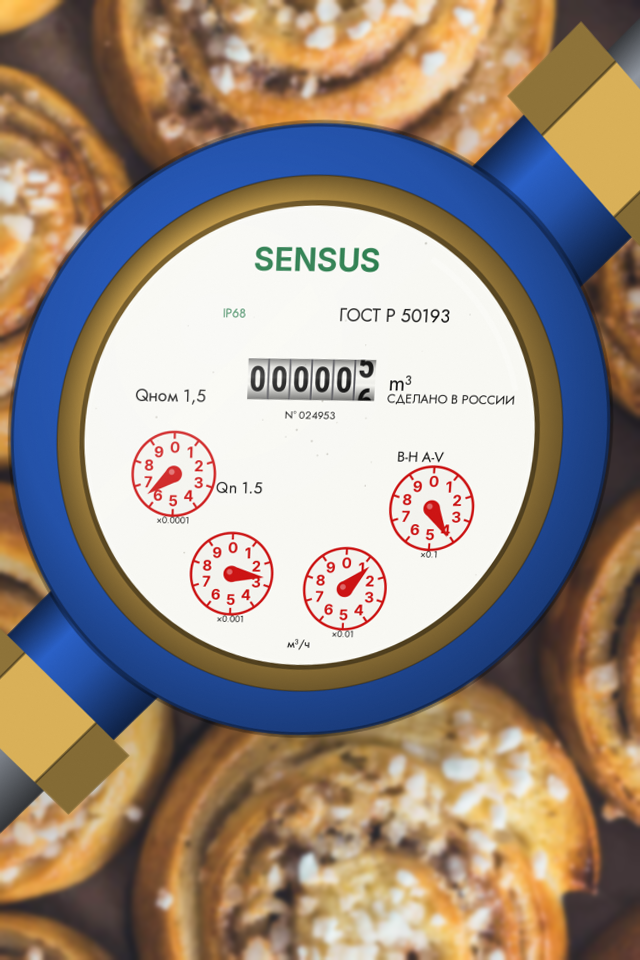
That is m³ 5.4126
